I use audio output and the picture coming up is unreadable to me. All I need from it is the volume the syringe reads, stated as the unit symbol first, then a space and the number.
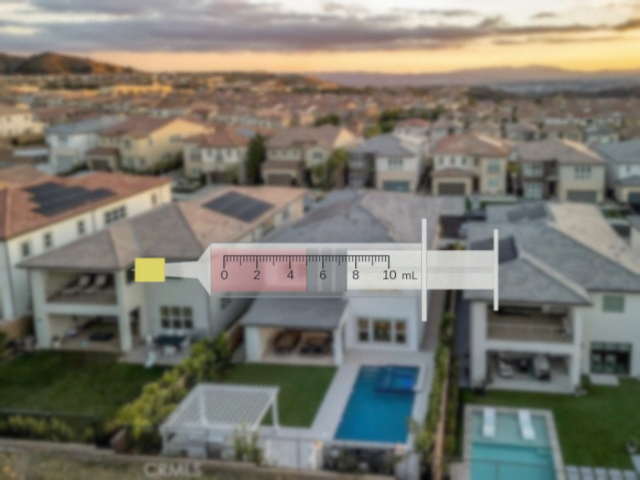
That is mL 5
